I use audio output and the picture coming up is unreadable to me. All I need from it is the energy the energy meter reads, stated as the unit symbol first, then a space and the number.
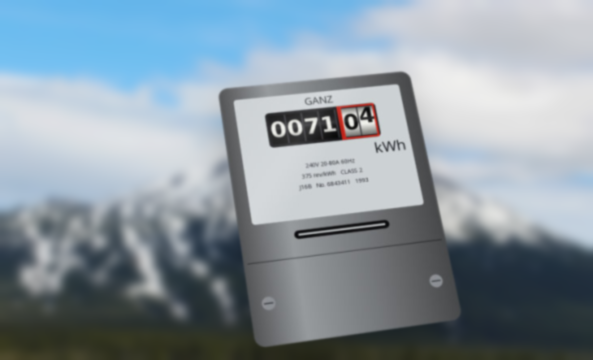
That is kWh 71.04
